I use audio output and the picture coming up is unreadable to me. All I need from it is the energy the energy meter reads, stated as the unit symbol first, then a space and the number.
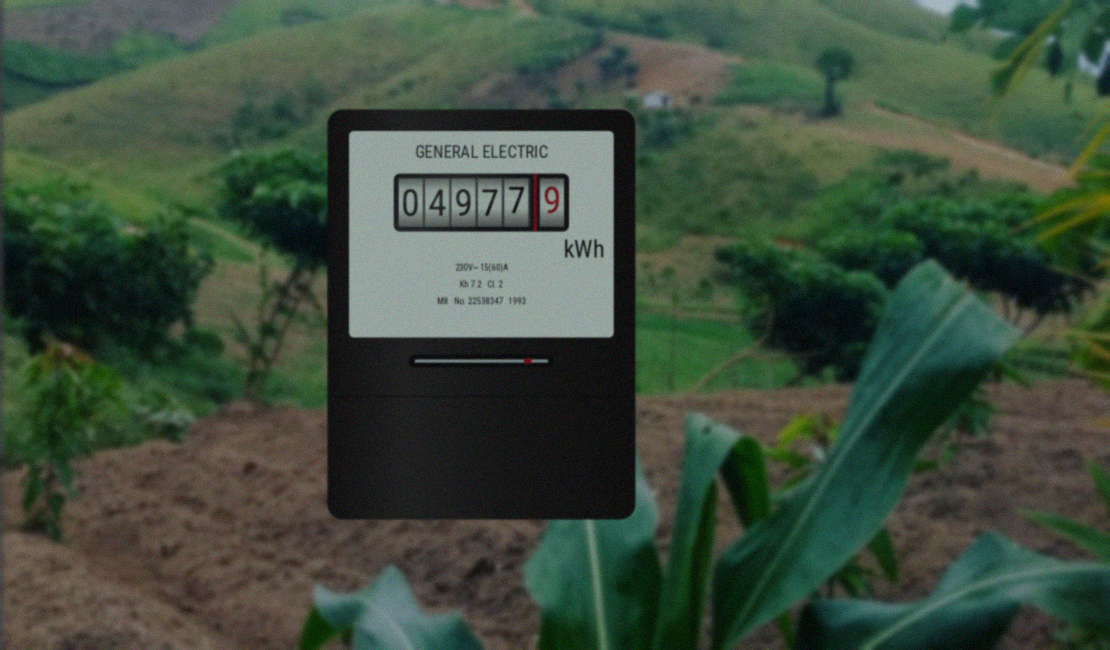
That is kWh 4977.9
